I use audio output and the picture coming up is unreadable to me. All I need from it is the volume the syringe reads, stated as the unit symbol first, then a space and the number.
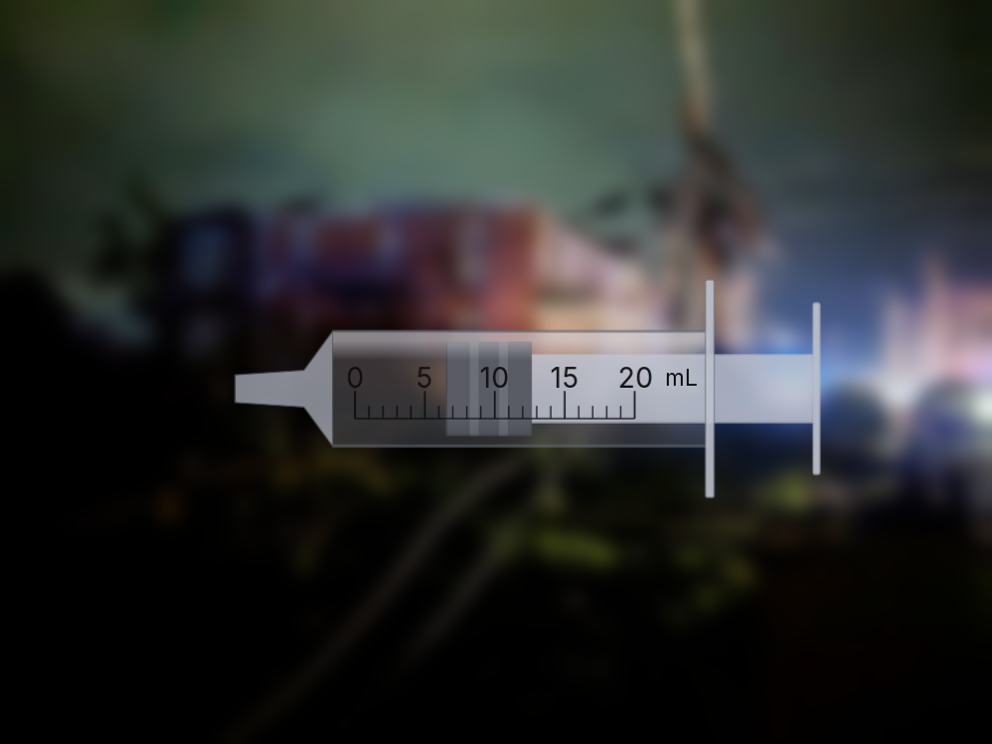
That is mL 6.5
